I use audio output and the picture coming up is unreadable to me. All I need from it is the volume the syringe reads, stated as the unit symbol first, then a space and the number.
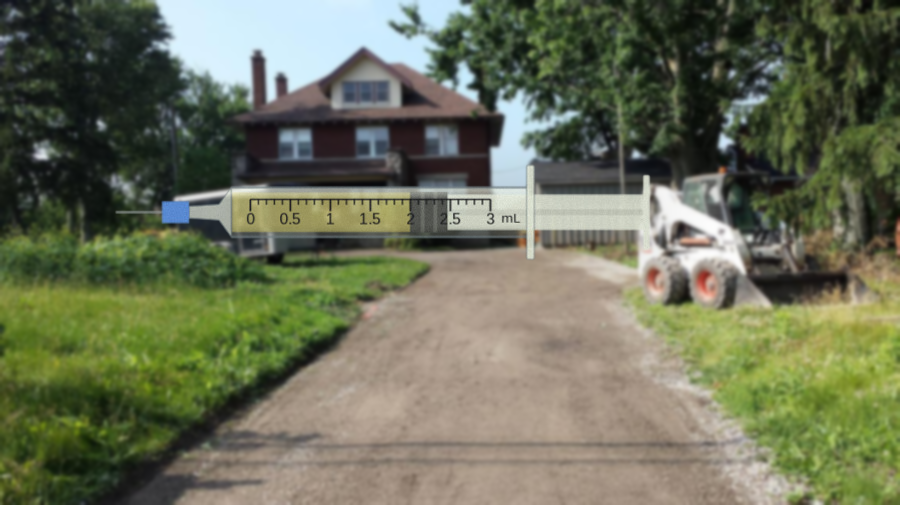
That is mL 2
